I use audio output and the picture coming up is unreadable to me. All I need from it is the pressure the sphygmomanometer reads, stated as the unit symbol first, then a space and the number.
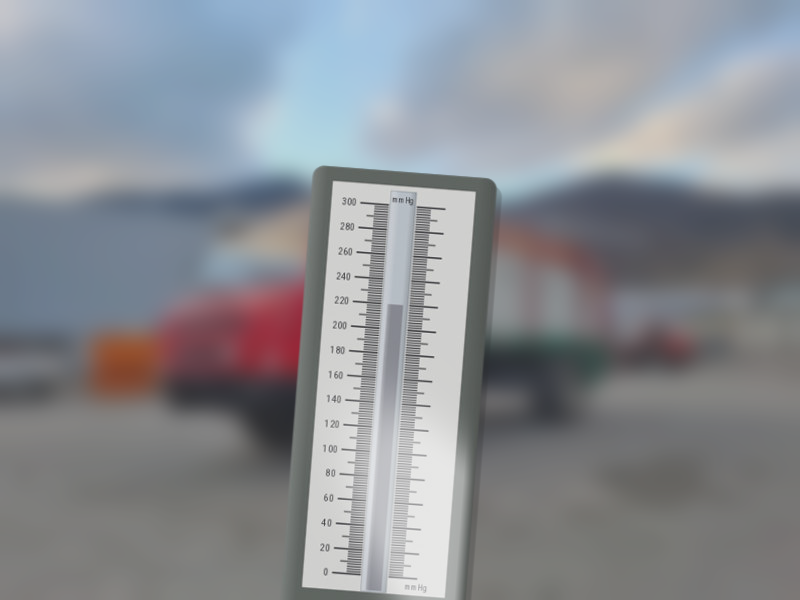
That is mmHg 220
